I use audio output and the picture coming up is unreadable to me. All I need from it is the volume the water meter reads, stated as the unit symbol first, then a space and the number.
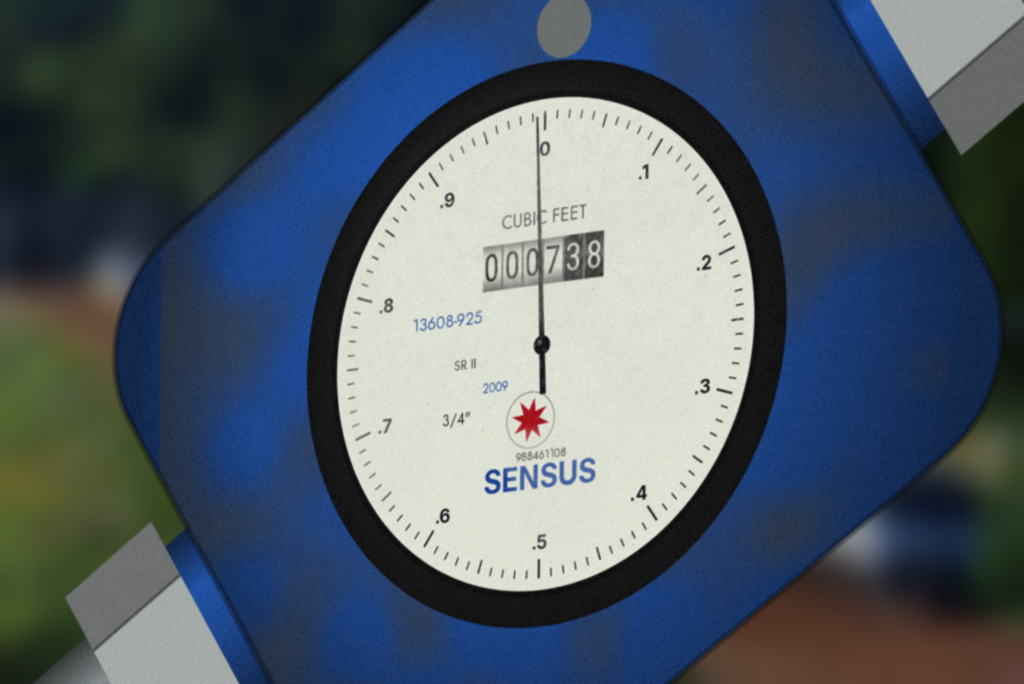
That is ft³ 737.99
